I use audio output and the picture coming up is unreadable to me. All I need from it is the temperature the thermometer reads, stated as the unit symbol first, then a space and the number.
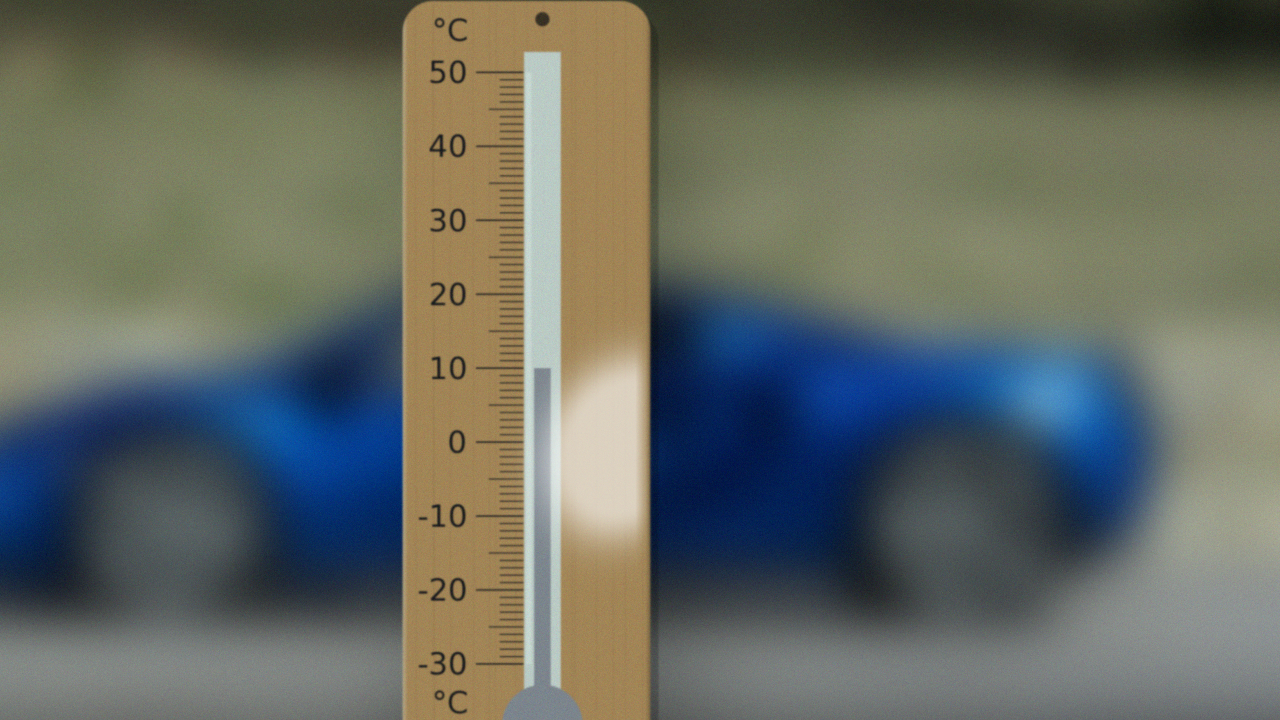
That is °C 10
